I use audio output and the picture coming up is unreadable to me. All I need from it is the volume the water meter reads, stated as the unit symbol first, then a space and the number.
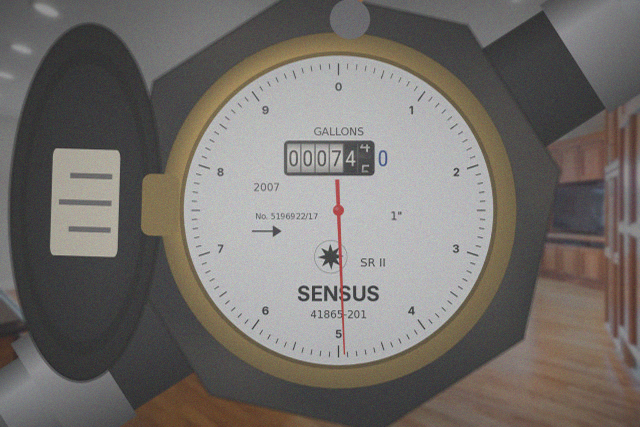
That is gal 7444.9
